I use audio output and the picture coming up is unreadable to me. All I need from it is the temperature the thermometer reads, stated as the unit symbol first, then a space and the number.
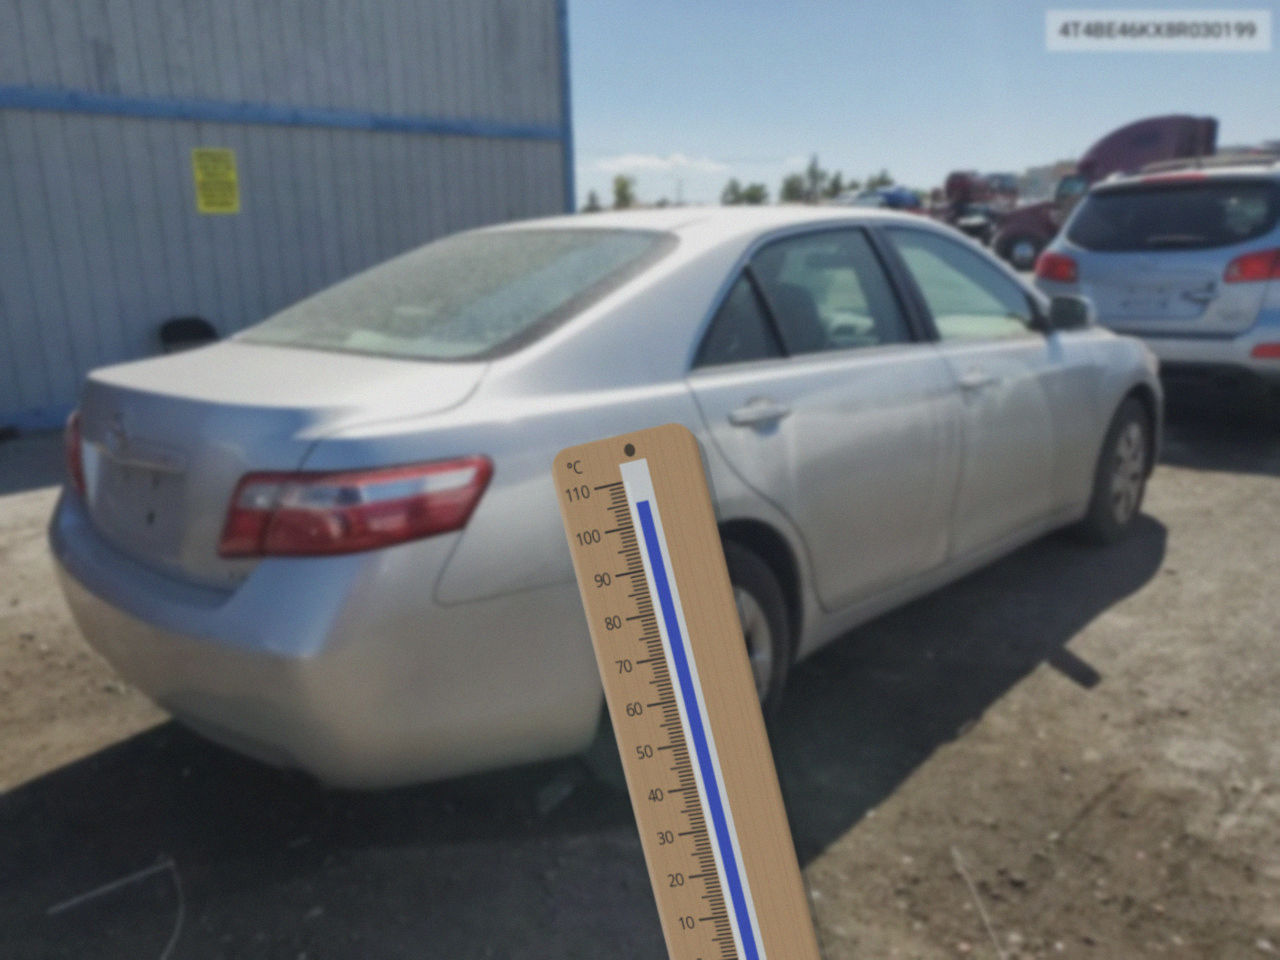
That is °C 105
